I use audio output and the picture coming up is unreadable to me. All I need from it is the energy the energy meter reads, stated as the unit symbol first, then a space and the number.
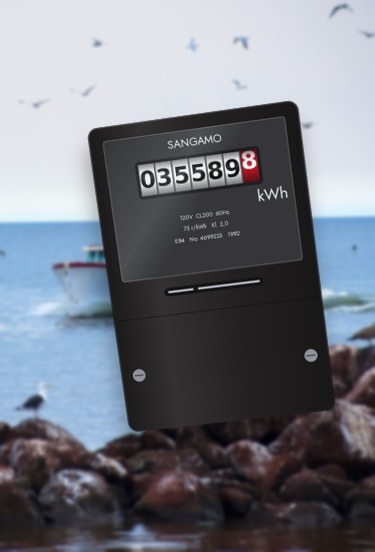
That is kWh 35589.8
